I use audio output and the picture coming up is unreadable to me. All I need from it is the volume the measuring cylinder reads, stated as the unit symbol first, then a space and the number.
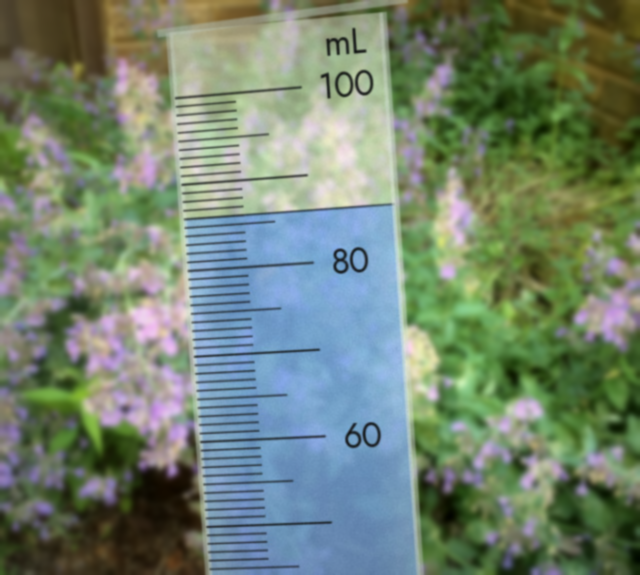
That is mL 86
